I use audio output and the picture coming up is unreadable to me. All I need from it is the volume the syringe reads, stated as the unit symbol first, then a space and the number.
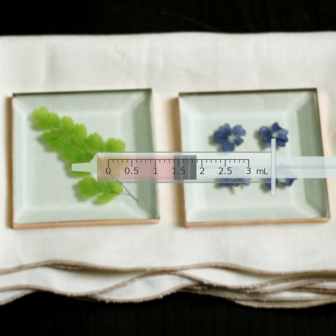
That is mL 1.4
